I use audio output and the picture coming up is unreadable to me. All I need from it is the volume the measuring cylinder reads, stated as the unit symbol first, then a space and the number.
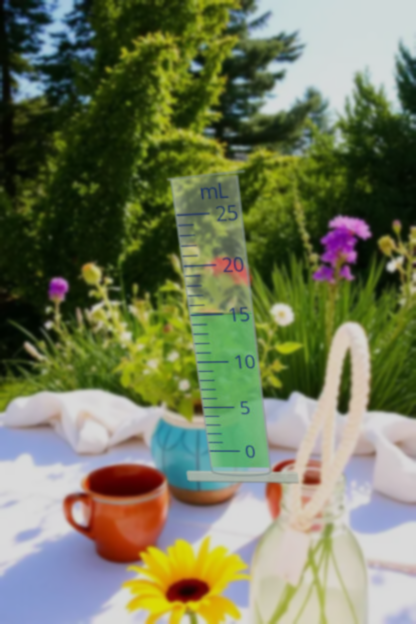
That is mL 15
